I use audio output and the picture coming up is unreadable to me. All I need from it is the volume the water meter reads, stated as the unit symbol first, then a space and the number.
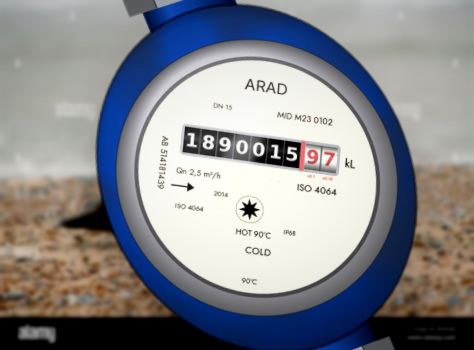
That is kL 1890015.97
